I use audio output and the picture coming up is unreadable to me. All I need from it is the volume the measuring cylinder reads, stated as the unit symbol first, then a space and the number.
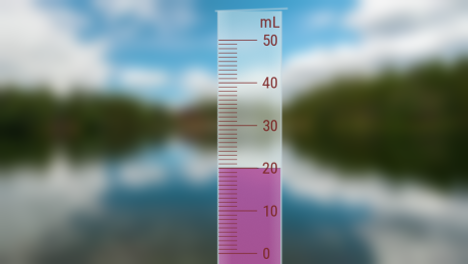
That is mL 20
